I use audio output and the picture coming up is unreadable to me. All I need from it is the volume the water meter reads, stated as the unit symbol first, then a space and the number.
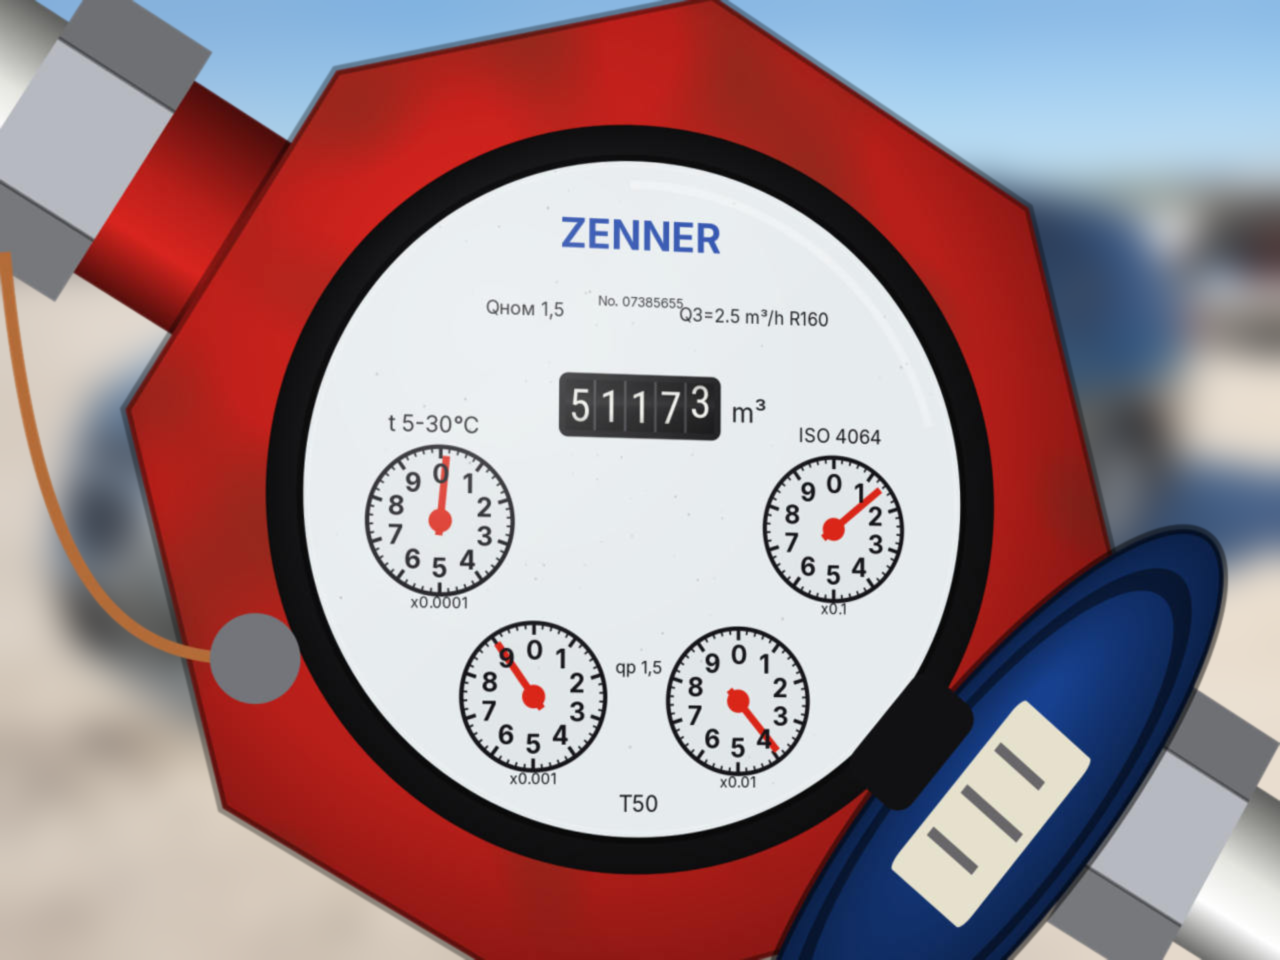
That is m³ 51173.1390
